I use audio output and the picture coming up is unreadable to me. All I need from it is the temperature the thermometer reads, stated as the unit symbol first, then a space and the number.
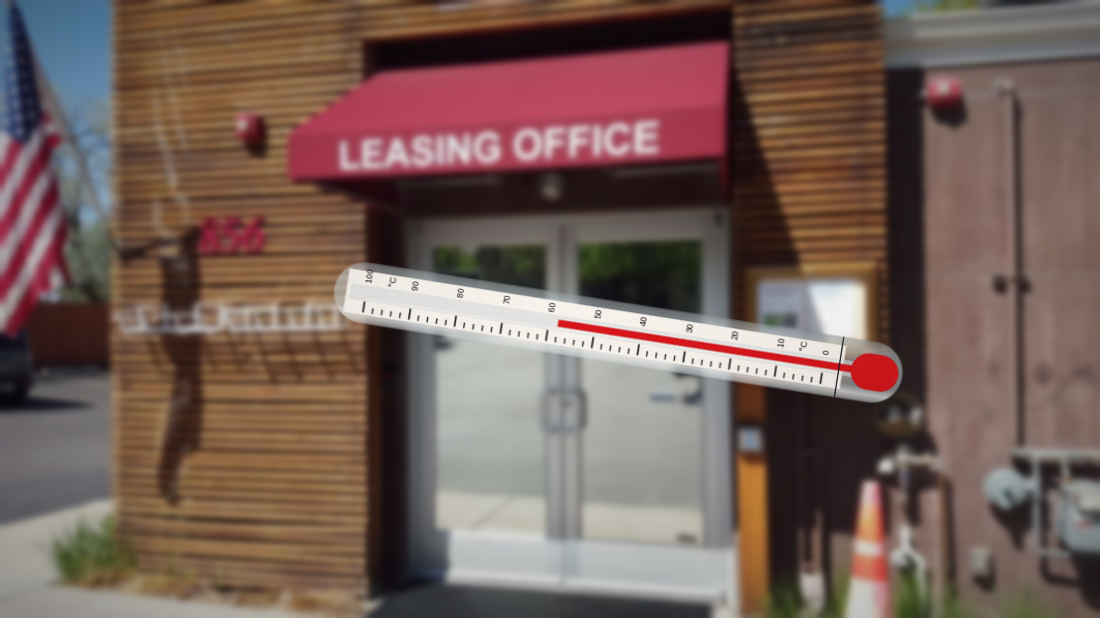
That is °C 58
